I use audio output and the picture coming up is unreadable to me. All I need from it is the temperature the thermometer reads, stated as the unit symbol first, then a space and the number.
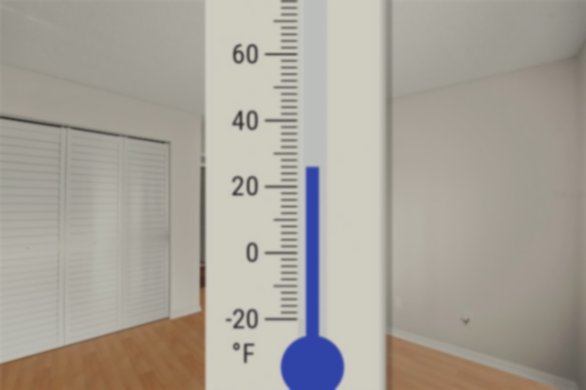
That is °F 26
